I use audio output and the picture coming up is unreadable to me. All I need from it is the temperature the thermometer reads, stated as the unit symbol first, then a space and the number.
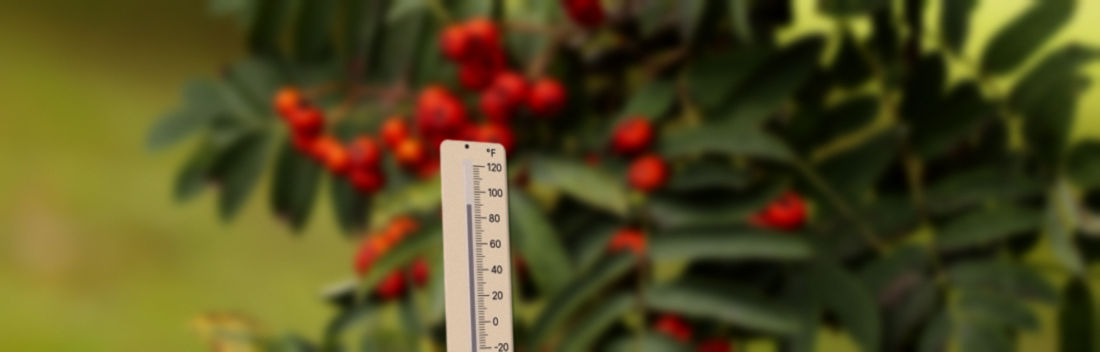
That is °F 90
